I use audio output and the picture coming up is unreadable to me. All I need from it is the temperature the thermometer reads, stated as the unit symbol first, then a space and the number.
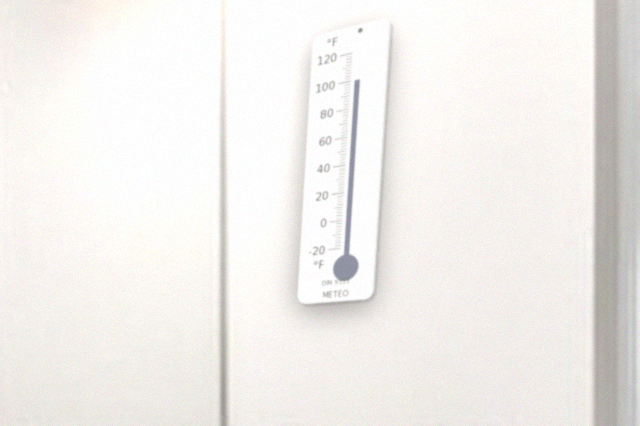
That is °F 100
